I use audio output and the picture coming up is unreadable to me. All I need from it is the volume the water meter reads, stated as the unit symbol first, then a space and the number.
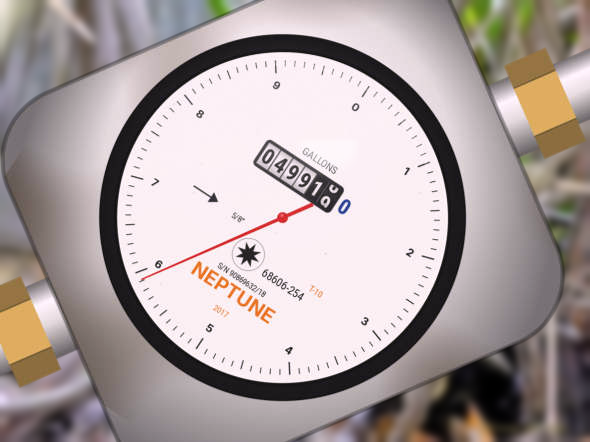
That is gal 499185.9
